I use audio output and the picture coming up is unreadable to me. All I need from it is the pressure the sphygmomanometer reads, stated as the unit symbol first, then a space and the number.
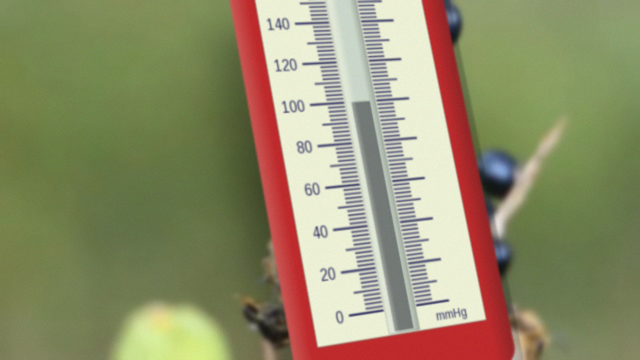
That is mmHg 100
